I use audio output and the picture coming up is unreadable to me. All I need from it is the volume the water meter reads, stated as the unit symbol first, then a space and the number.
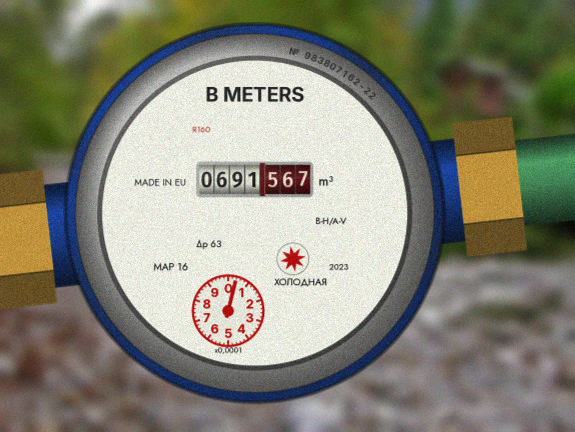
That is m³ 691.5670
